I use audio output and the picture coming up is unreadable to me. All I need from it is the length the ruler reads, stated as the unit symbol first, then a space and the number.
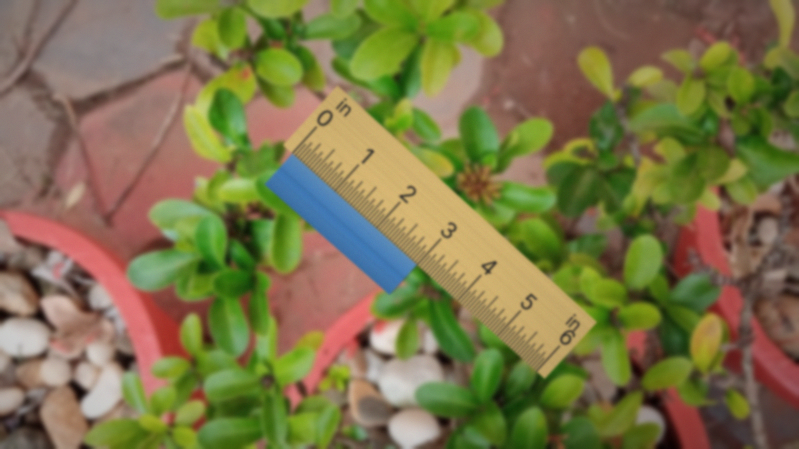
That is in 3
